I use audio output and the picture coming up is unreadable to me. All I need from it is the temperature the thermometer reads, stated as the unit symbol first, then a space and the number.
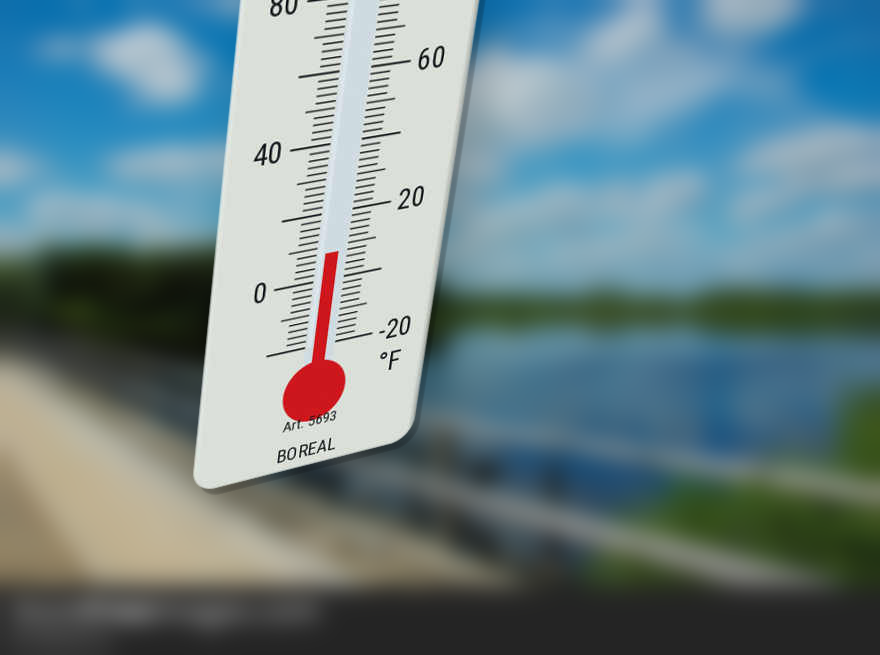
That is °F 8
